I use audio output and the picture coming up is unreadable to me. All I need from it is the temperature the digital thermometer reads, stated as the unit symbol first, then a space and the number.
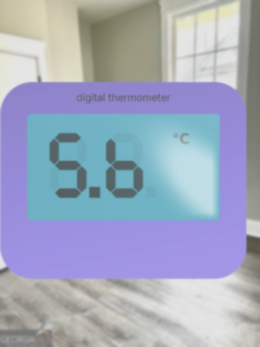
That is °C 5.6
